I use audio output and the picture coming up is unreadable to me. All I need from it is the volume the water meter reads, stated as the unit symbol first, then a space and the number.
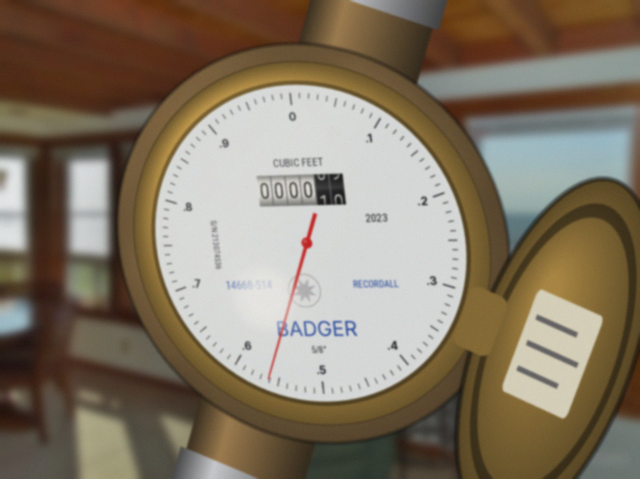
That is ft³ 9.56
